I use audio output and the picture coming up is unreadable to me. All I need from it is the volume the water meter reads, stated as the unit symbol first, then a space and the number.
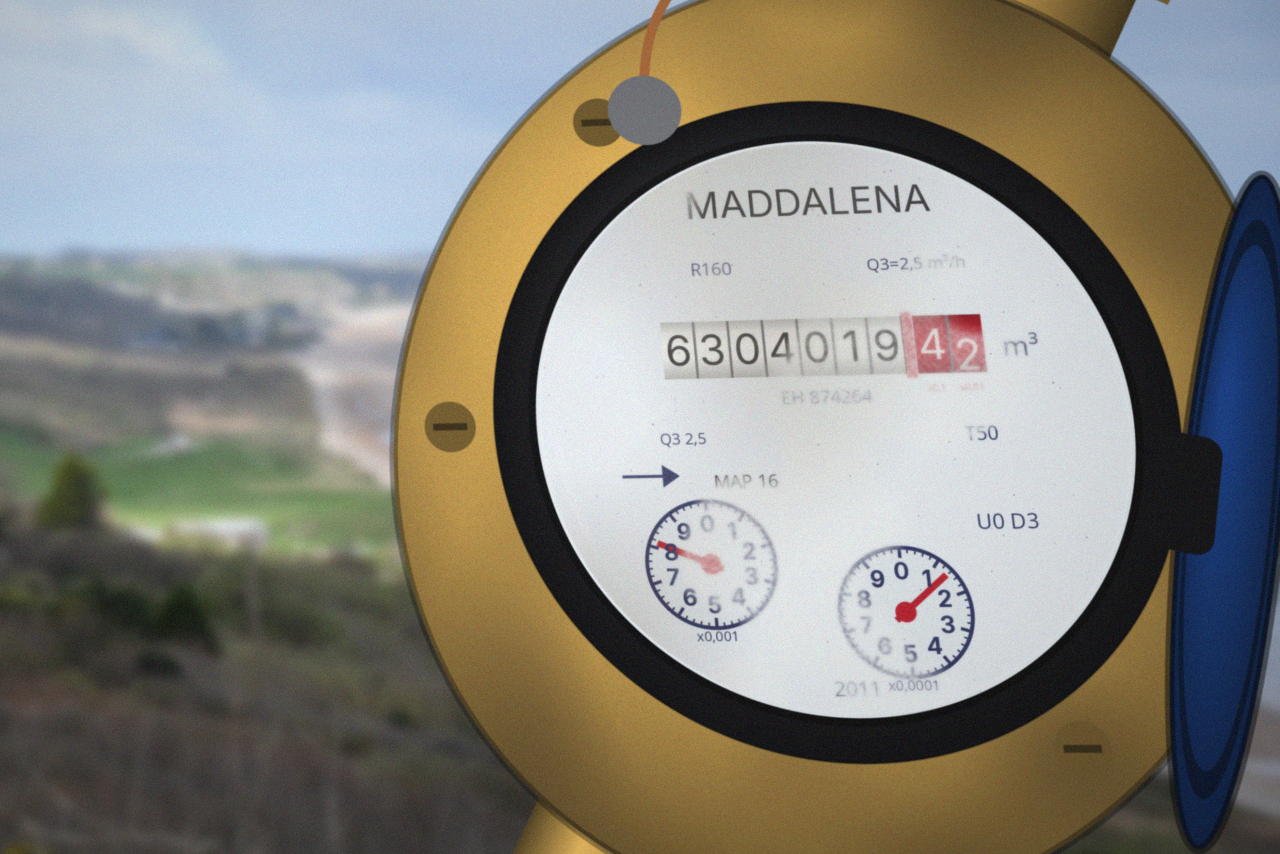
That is m³ 6304019.4181
